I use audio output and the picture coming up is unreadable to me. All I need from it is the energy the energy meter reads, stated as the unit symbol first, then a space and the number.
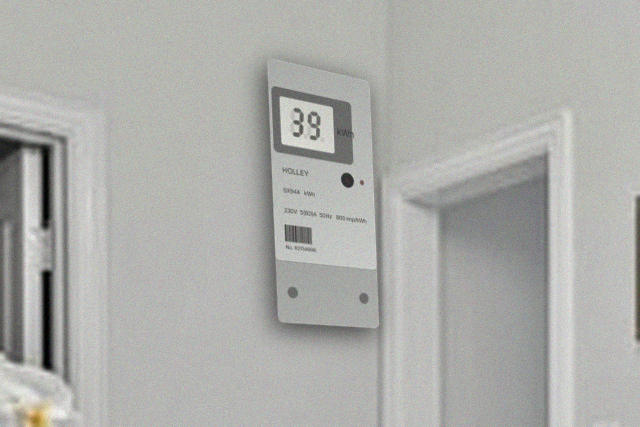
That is kWh 39
